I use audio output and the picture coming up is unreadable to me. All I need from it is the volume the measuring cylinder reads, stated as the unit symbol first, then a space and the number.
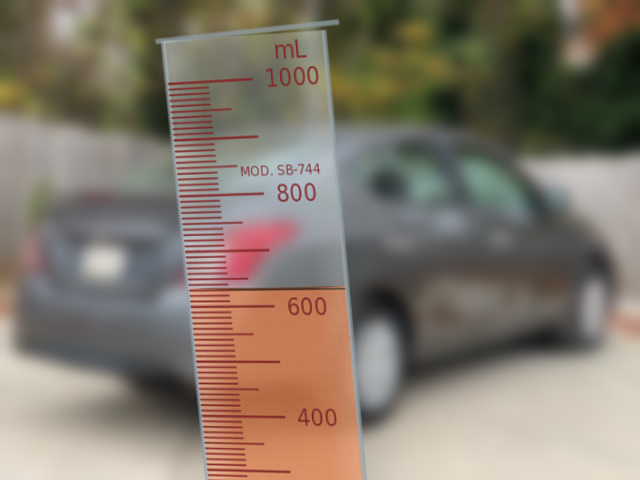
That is mL 630
